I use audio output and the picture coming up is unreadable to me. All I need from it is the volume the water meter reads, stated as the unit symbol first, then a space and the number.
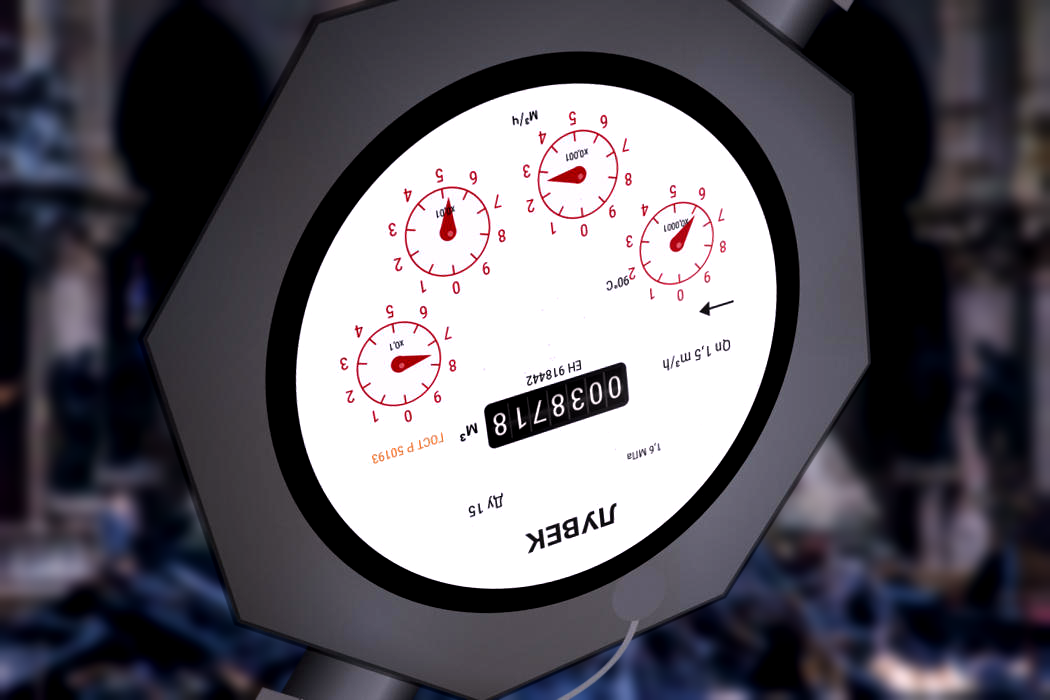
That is m³ 38718.7526
